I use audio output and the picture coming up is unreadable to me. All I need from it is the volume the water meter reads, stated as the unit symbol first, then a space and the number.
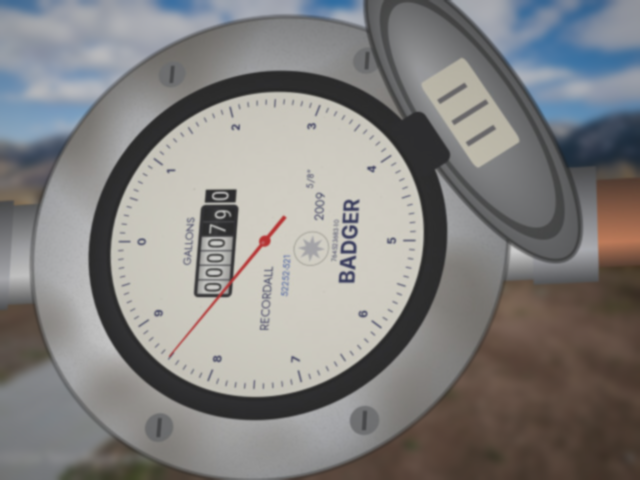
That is gal 788.5
